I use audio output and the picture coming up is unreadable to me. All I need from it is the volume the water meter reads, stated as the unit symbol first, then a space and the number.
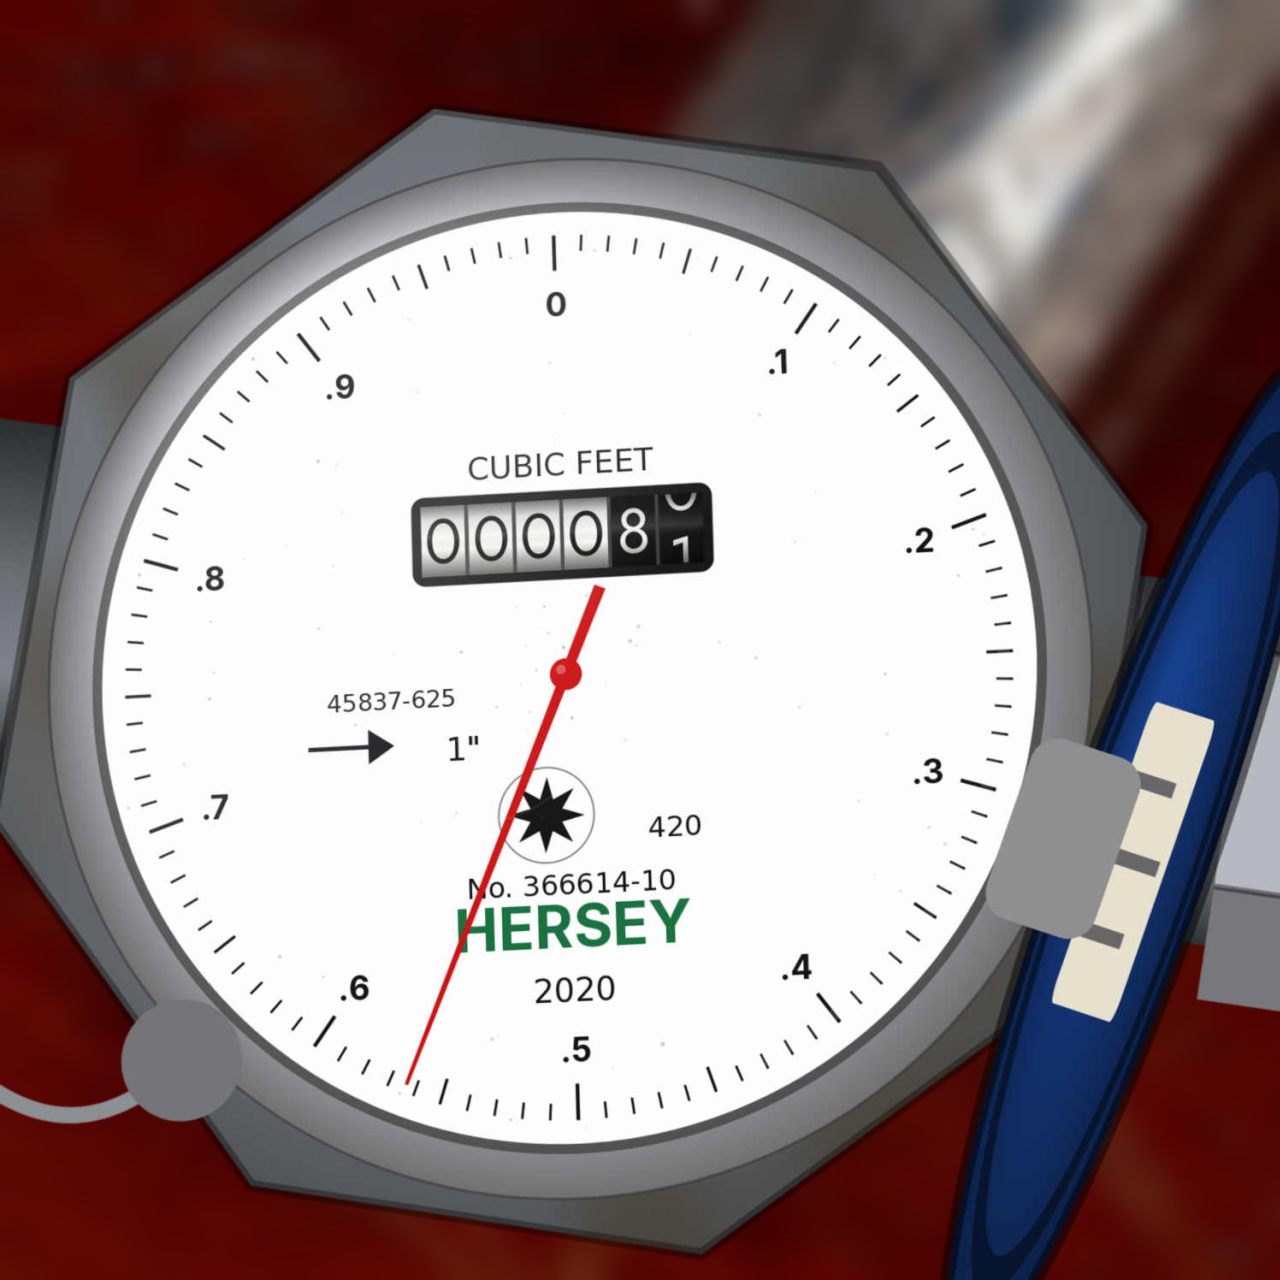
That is ft³ 80.56
